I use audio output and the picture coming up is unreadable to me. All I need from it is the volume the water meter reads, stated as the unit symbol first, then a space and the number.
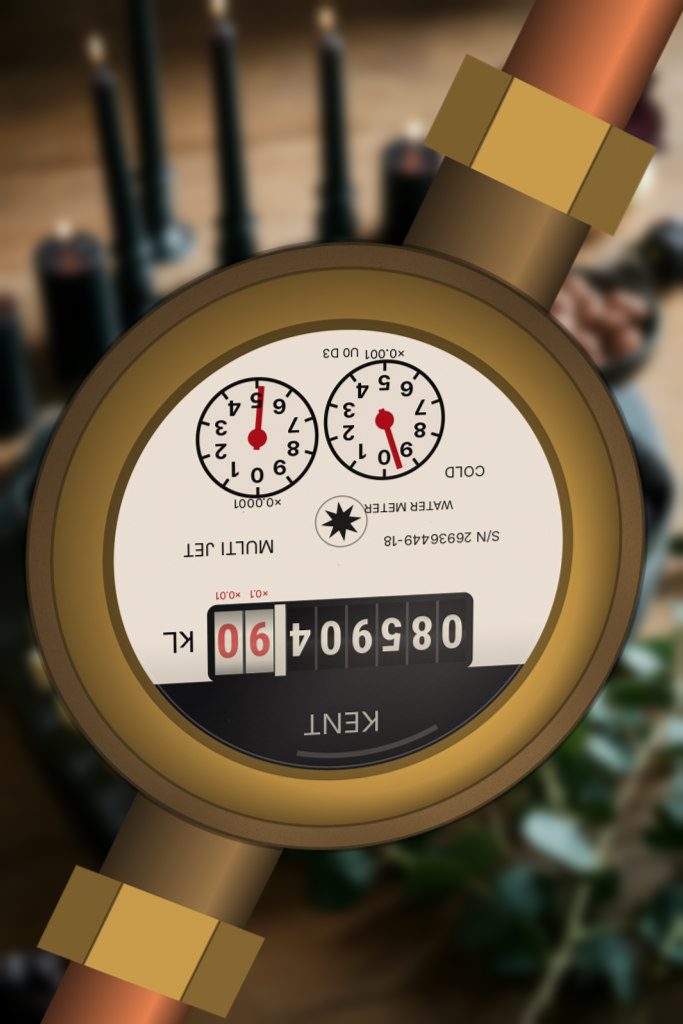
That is kL 85904.8995
